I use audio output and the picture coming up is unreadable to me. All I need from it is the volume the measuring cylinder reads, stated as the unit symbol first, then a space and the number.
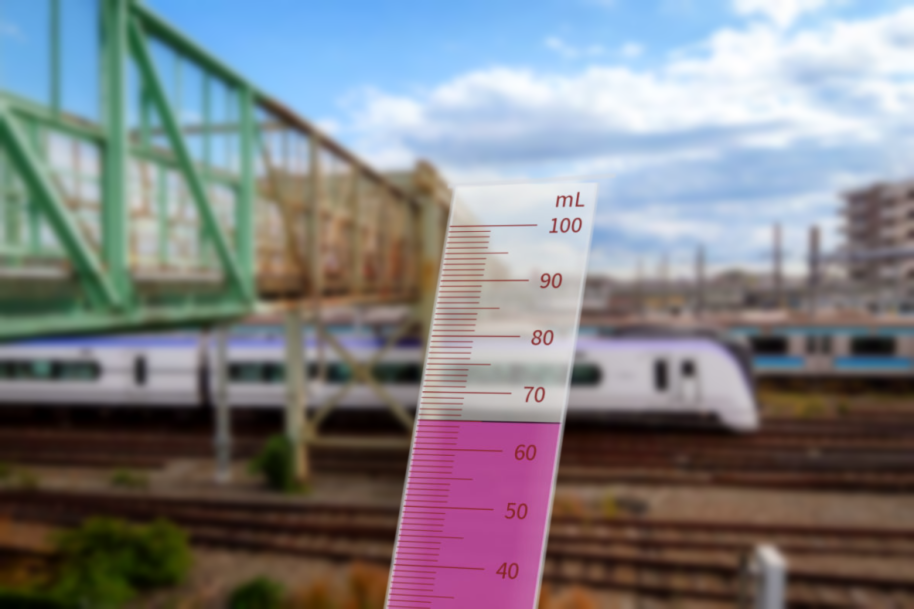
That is mL 65
